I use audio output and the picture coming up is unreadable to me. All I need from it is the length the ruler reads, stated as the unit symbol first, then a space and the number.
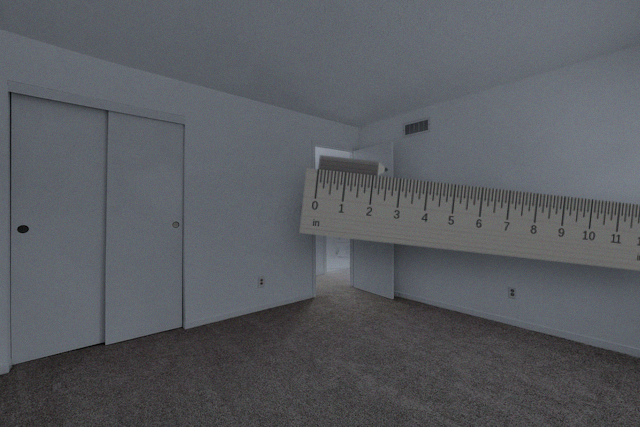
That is in 2.5
